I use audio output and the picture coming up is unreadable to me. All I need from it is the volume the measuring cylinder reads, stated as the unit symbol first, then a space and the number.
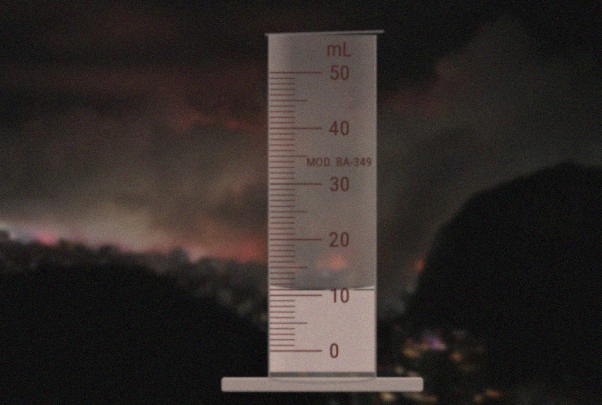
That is mL 11
